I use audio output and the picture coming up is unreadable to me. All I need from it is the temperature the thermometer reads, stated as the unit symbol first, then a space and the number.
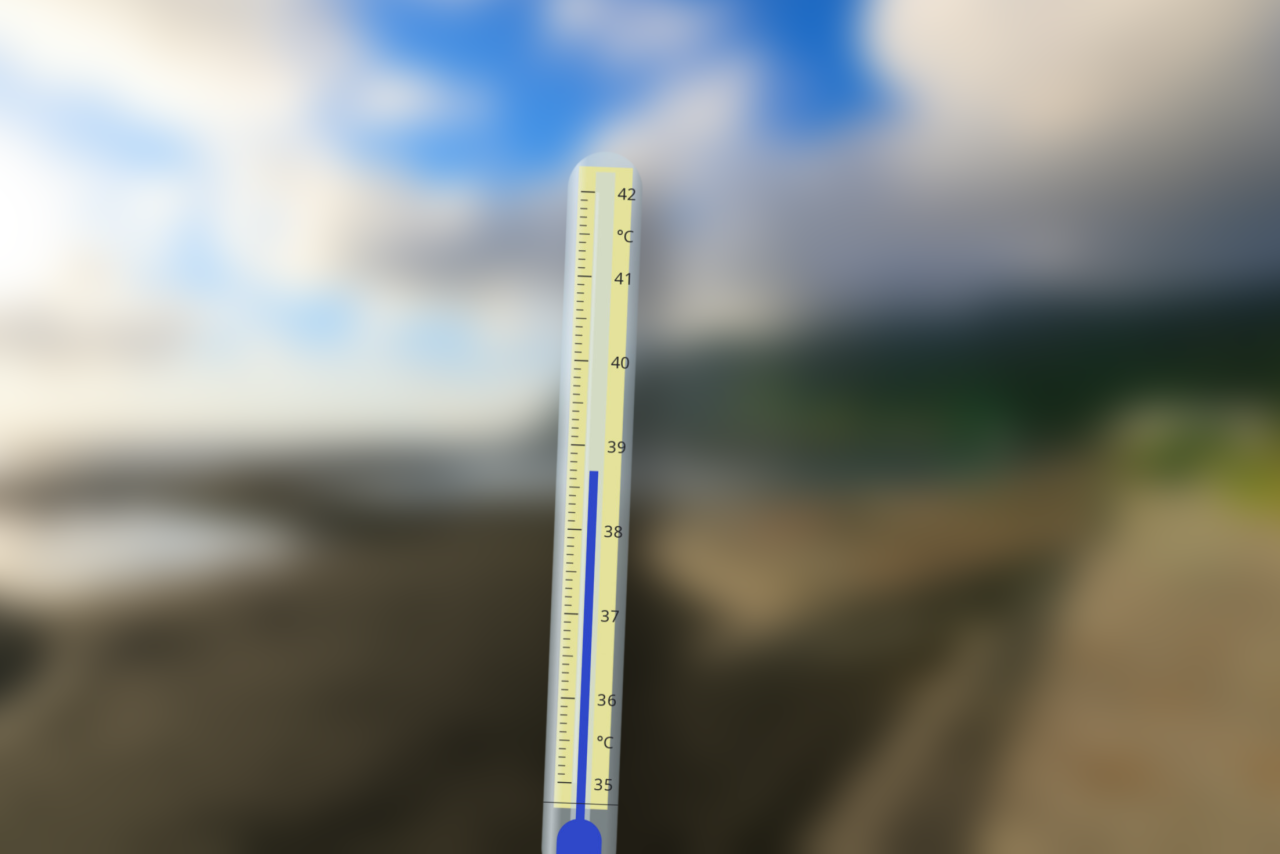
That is °C 38.7
